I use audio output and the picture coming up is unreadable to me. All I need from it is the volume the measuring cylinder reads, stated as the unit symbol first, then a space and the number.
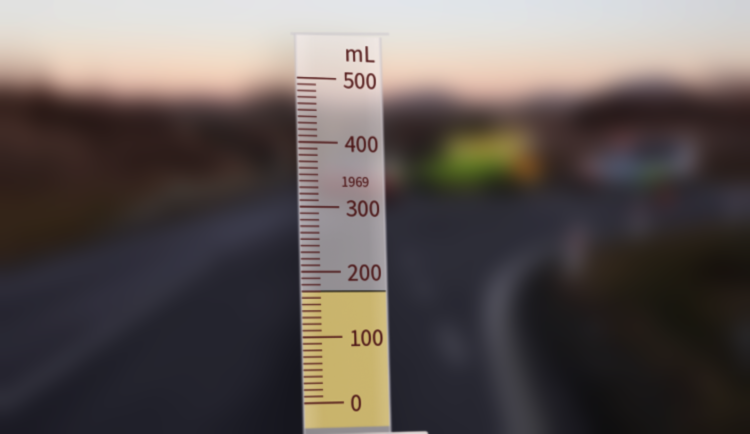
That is mL 170
